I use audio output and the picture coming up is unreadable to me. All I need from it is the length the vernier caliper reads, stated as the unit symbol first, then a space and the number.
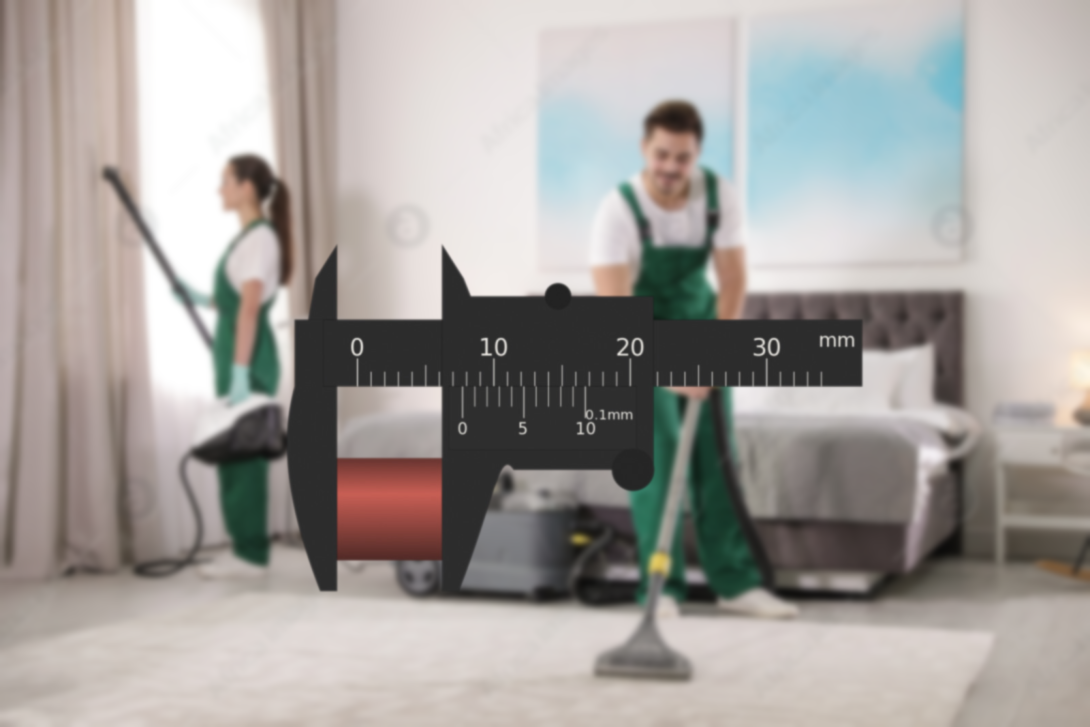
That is mm 7.7
